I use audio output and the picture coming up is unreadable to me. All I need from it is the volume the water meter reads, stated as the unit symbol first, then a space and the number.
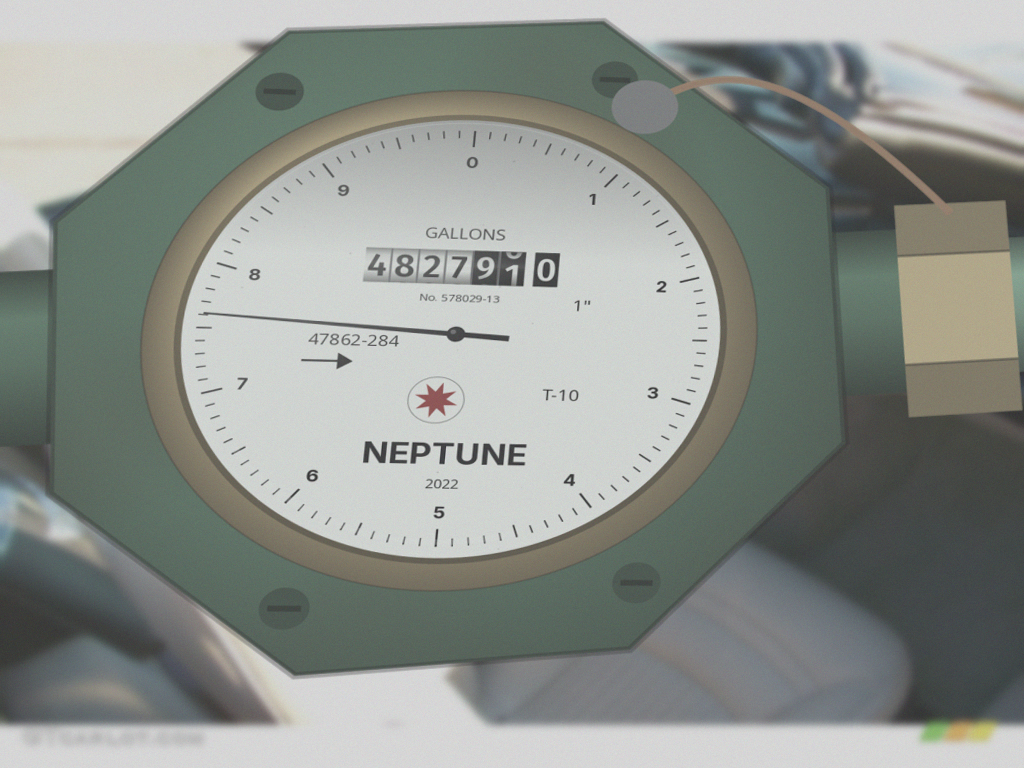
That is gal 4827907.6
